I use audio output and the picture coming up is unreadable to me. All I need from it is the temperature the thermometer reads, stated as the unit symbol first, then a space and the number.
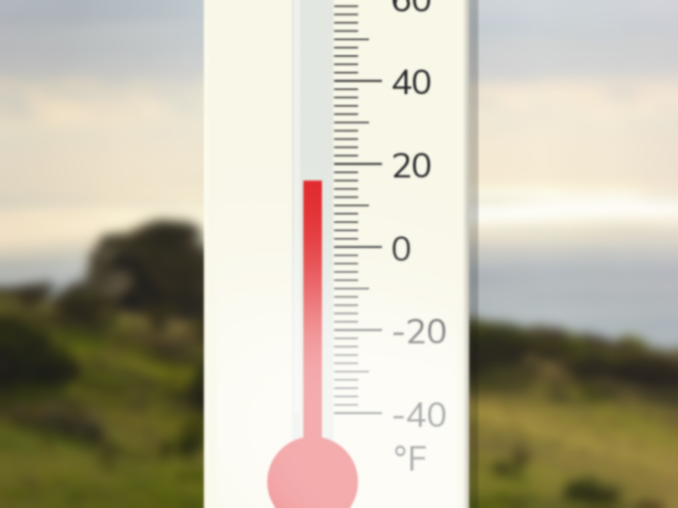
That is °F 16
